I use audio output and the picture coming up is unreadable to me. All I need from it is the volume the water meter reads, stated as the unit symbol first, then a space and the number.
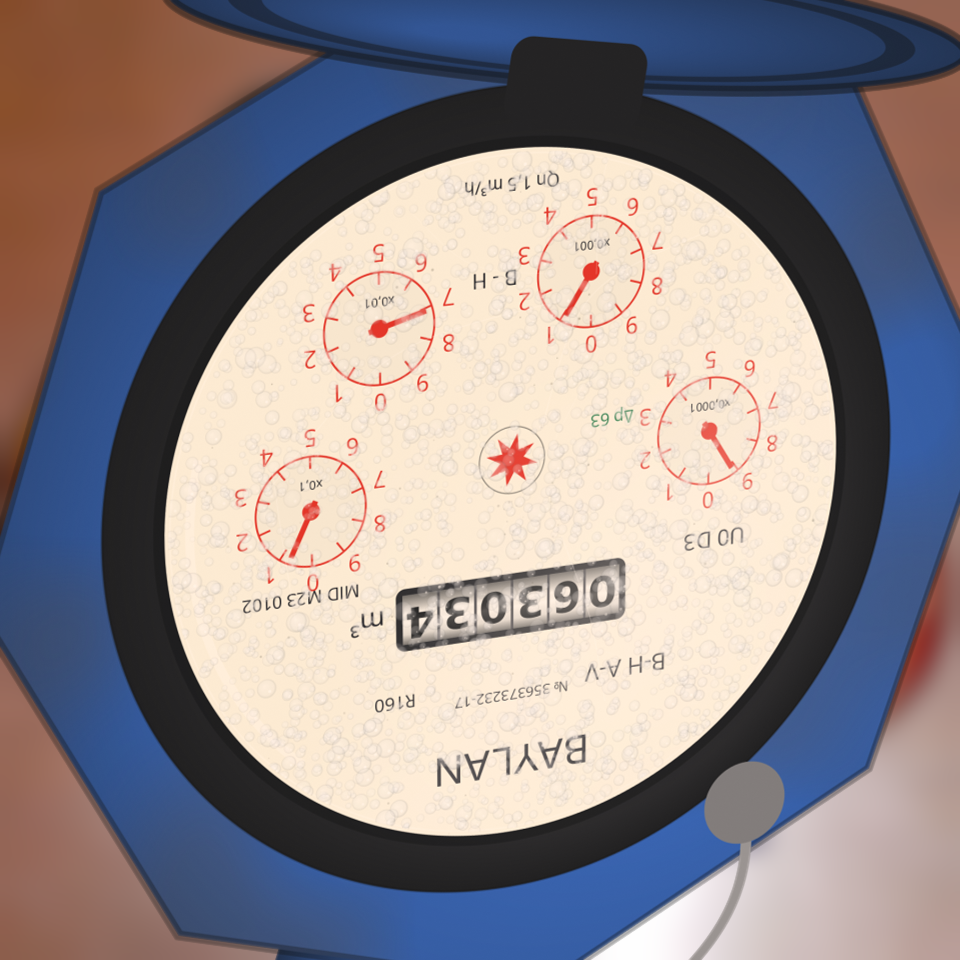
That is m³ 63034.0709
